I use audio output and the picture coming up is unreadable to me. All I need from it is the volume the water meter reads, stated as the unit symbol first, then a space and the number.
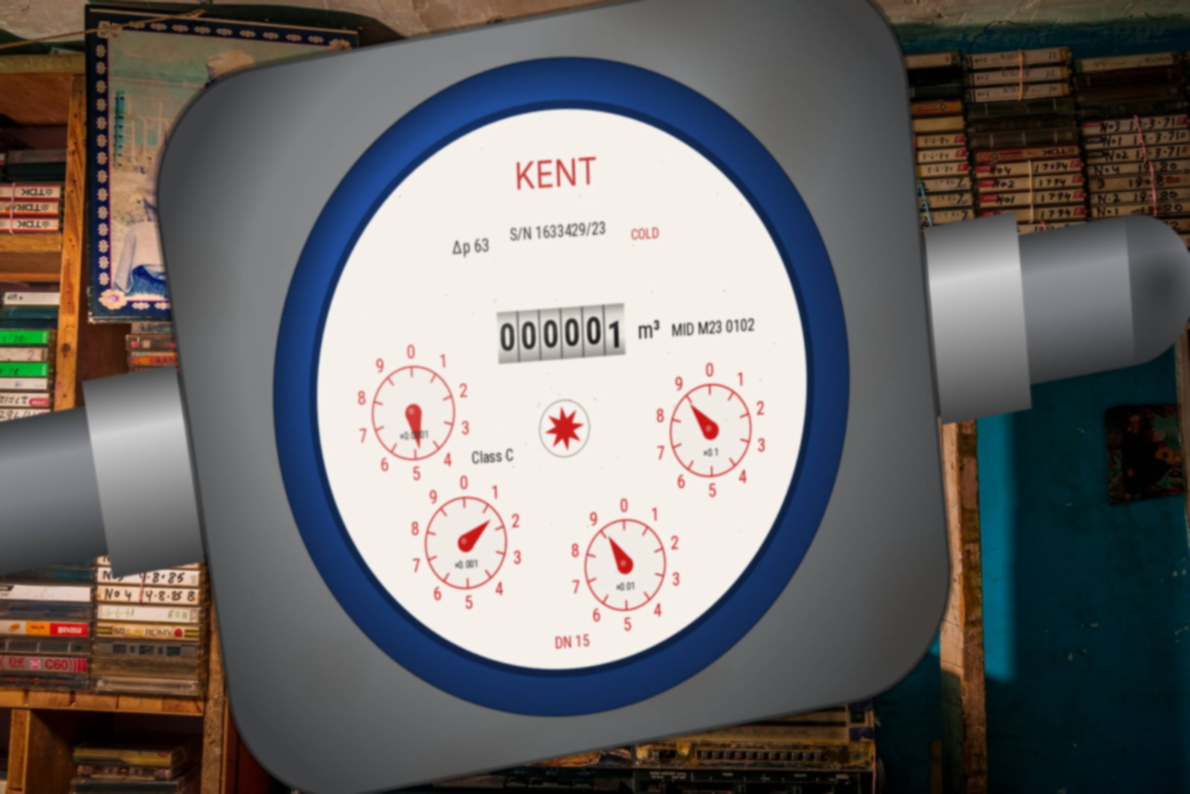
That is m³ 0.8914
